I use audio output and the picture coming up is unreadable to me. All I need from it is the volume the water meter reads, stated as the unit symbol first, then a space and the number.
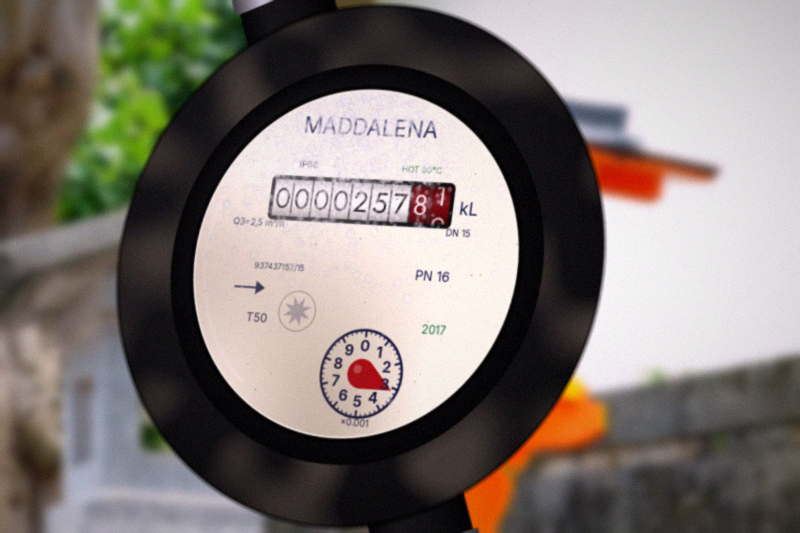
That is kL 257.813
